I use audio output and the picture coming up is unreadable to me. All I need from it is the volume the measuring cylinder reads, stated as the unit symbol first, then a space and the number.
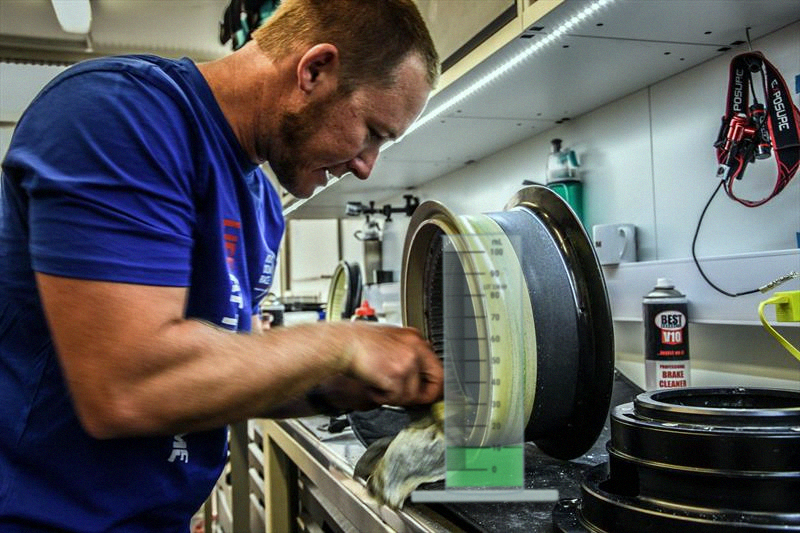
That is mL 10
